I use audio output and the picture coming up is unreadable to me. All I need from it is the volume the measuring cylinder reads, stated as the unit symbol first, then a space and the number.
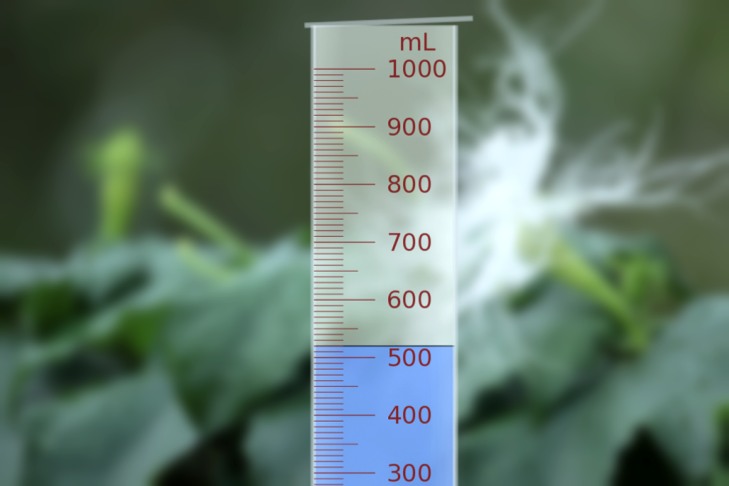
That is mL 520
